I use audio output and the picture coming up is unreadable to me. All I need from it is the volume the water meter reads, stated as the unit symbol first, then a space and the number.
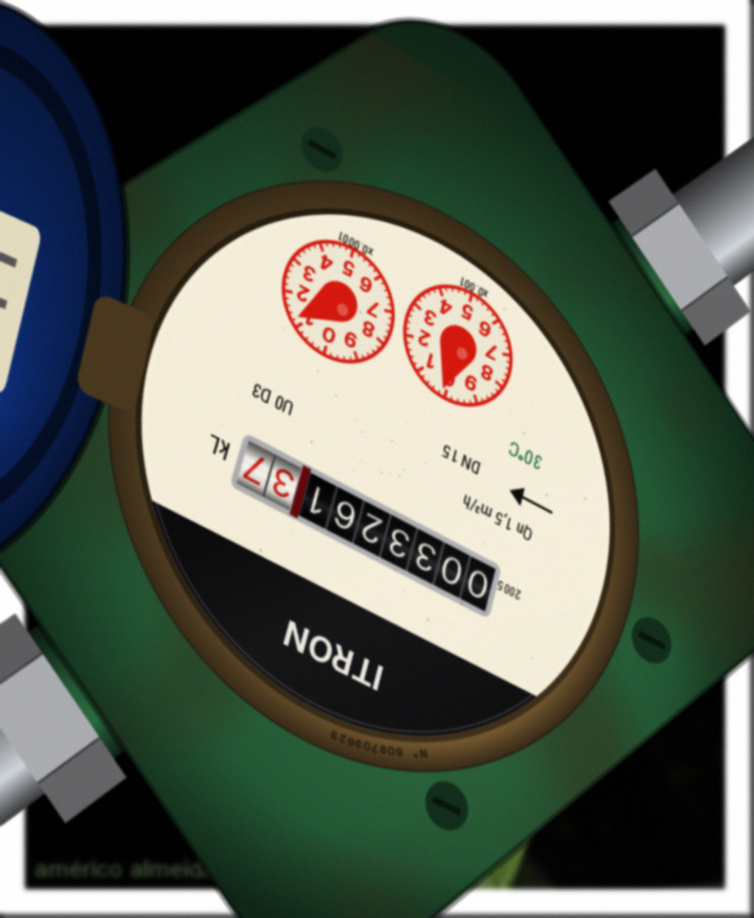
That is kL 33261.3701
